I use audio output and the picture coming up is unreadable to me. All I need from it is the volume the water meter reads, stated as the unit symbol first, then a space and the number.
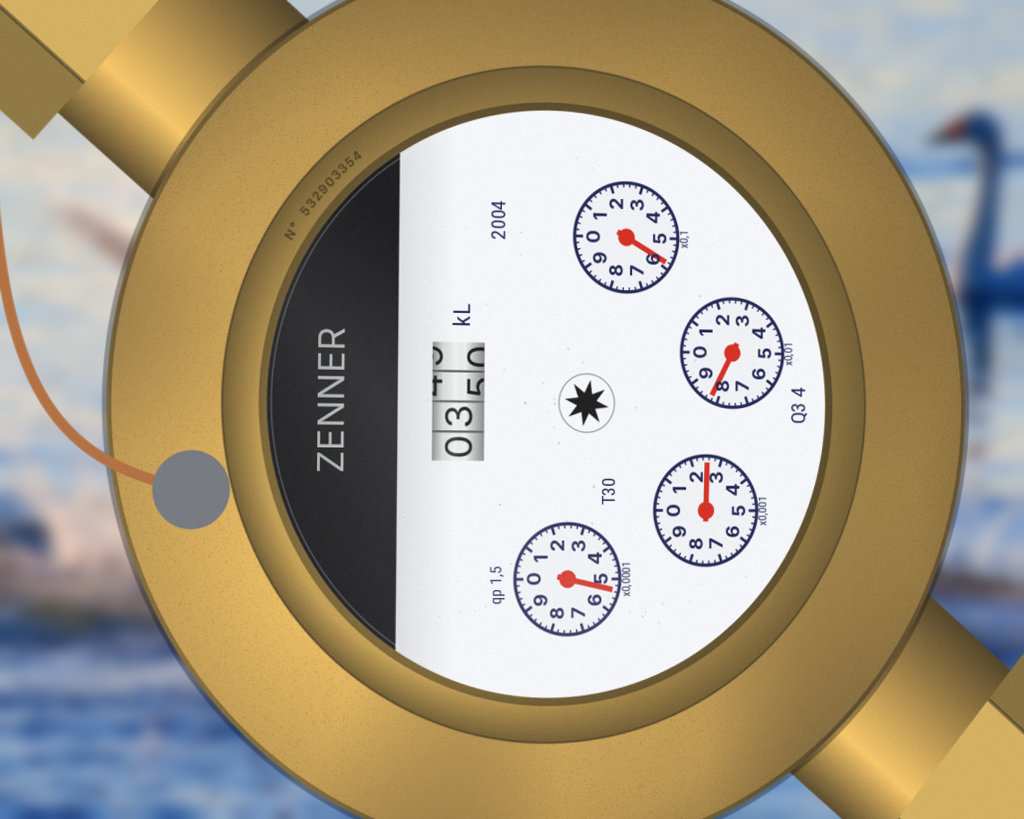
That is kL 349.5825
